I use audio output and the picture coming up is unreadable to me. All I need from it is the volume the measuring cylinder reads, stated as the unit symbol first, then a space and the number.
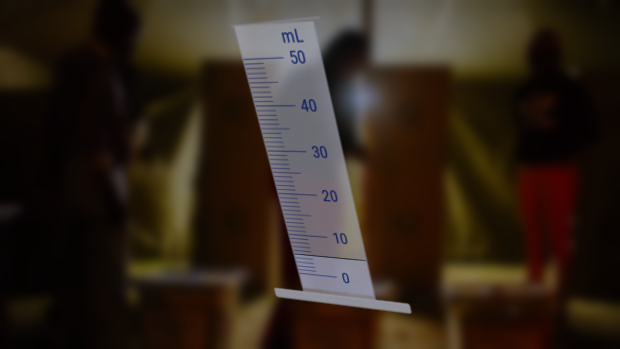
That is mL 5
